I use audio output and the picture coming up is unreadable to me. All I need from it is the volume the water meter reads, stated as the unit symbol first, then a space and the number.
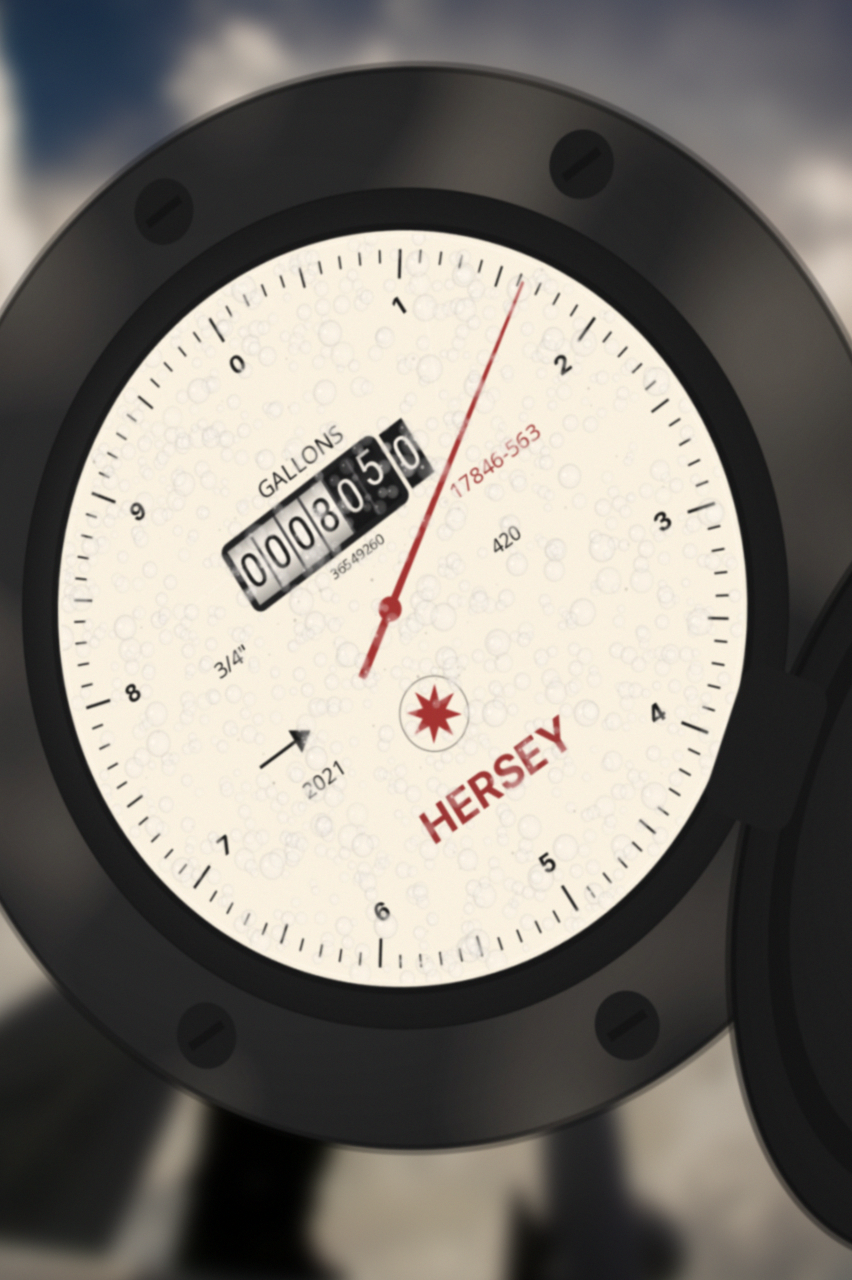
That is gal 8051.6
